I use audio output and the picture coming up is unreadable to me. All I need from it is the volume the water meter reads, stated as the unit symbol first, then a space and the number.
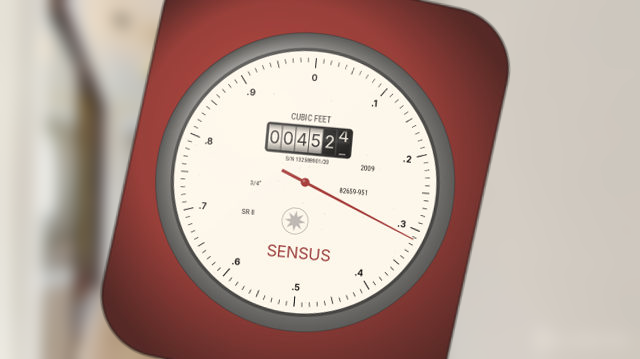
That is ft³ 4524.31
